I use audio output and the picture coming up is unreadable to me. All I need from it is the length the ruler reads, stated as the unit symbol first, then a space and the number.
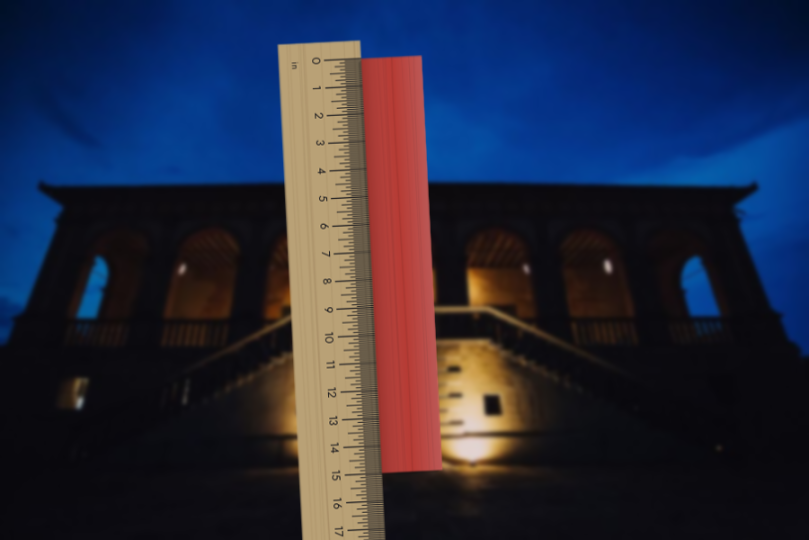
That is in 15
